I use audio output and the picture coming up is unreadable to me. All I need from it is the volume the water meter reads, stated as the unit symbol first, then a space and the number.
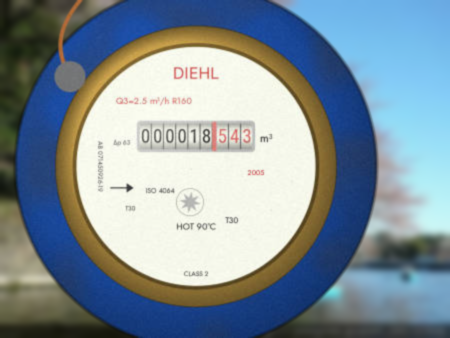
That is m³ 18.543
